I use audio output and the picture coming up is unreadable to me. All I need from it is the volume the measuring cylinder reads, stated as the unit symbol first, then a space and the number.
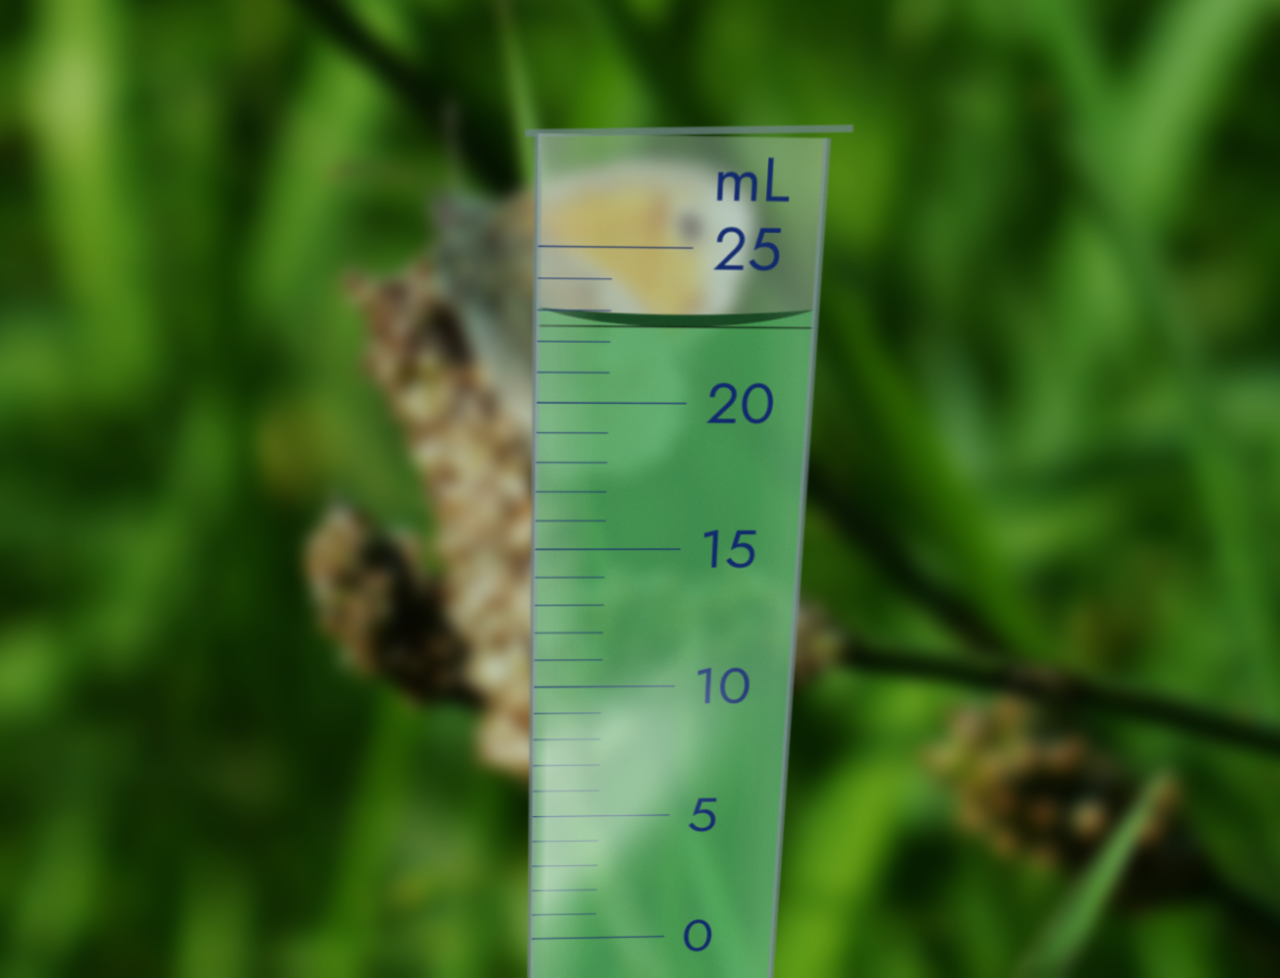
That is mL 22.5
